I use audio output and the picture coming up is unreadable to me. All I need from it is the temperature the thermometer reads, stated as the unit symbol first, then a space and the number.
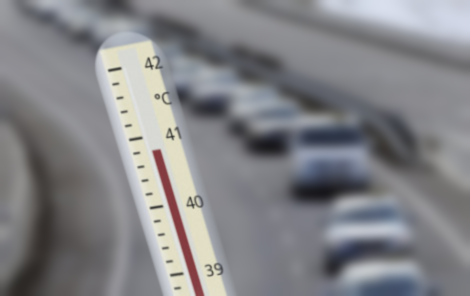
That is °C 40.8
